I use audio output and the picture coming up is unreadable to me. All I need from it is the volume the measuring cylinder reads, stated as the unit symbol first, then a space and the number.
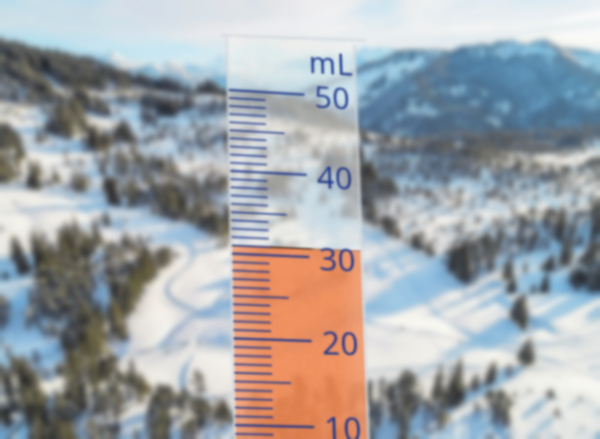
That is mL 31
